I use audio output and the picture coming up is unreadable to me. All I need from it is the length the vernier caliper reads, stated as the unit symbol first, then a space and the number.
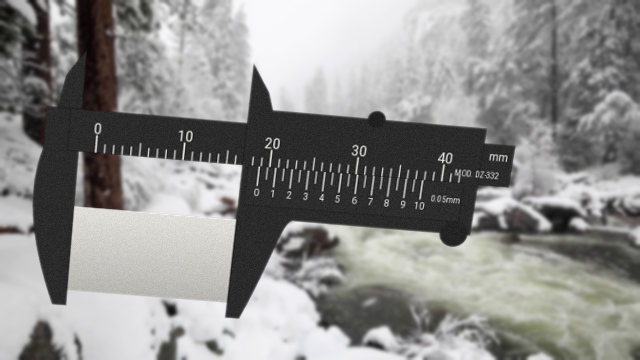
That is mm 18.8
